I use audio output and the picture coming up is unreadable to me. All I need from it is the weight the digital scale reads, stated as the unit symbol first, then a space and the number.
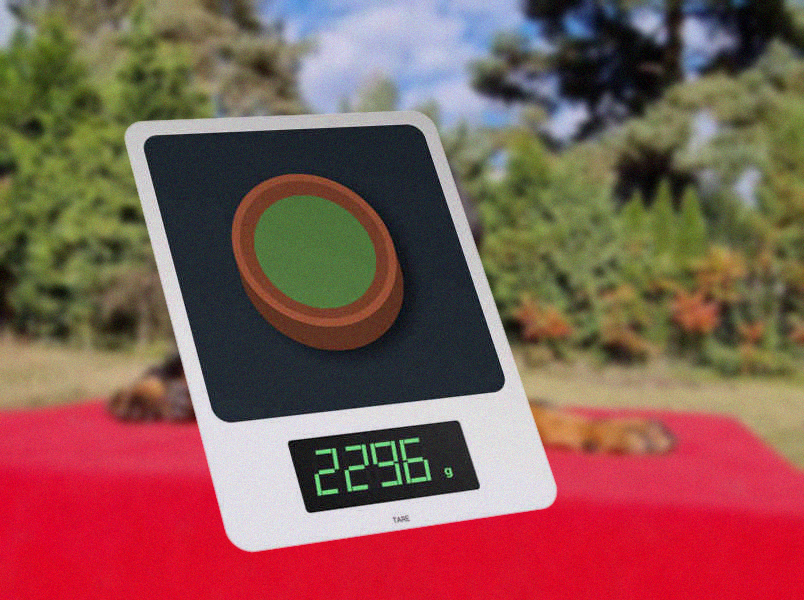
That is g 2296
